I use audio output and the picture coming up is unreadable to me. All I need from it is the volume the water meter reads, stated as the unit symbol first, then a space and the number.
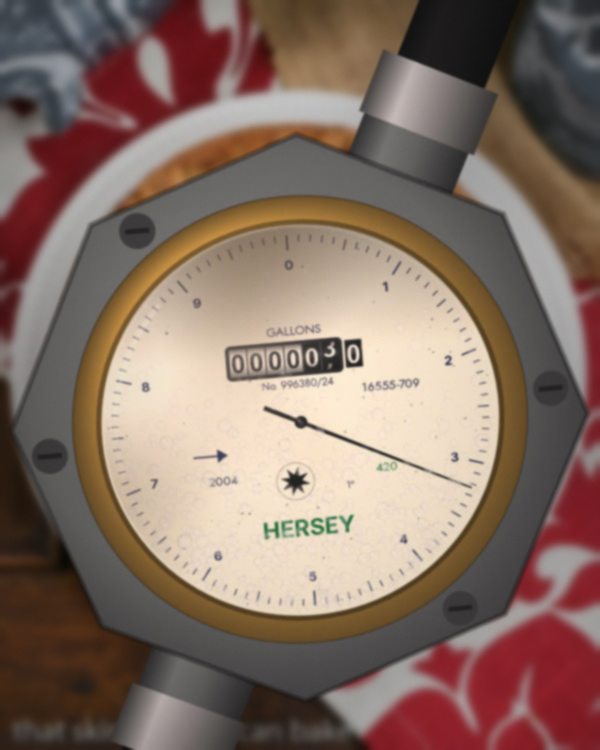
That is gal 33.2
